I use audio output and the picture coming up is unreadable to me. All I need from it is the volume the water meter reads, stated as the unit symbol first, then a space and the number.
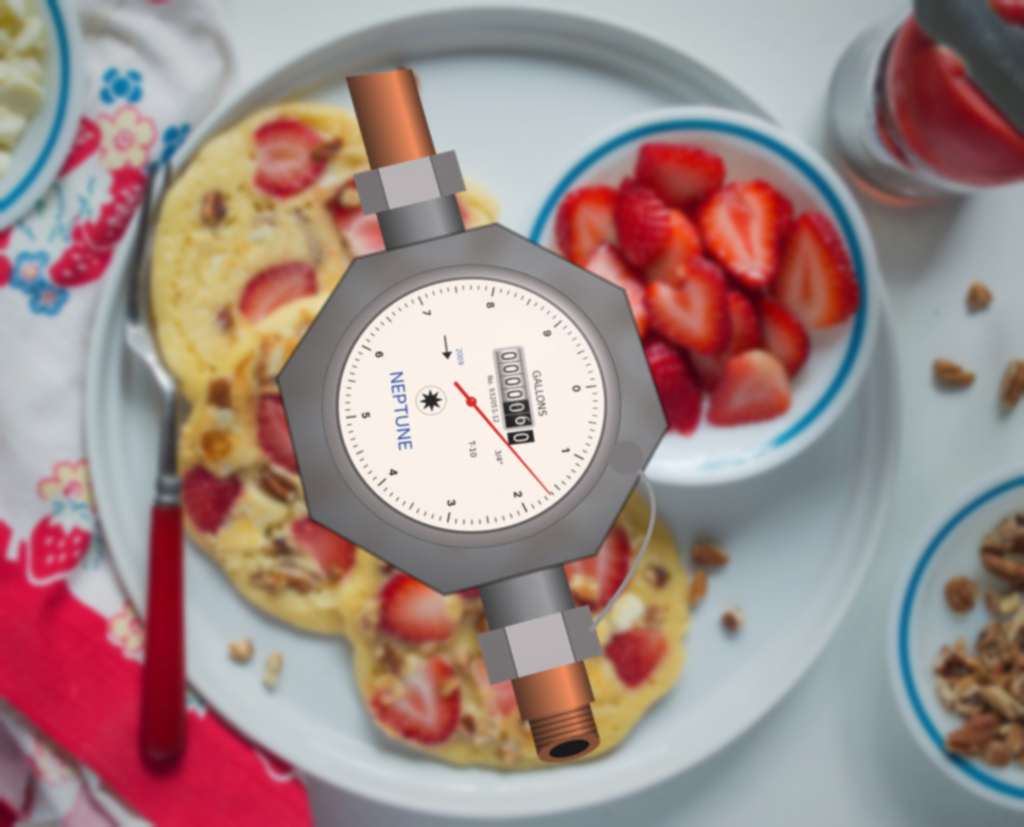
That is gal 61.6
